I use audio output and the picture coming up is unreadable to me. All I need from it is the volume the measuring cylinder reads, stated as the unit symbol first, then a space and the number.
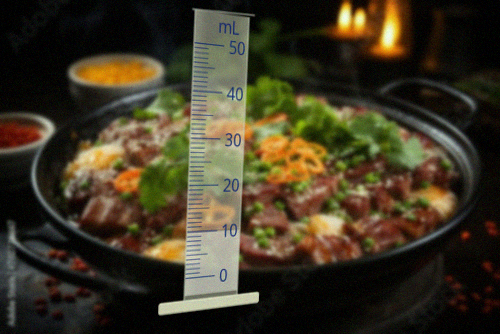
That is mL 10
